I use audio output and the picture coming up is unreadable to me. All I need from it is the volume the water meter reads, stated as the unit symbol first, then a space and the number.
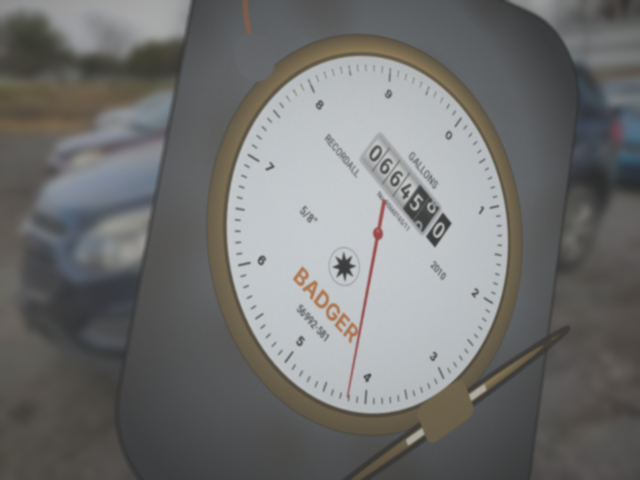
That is gal 664584.2
